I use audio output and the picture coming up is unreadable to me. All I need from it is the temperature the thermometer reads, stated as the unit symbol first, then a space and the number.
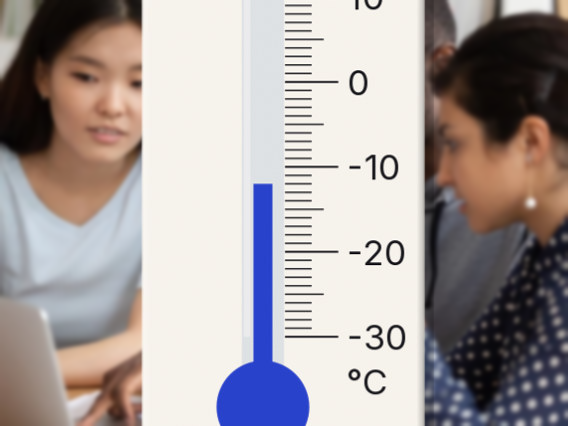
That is °C -12
